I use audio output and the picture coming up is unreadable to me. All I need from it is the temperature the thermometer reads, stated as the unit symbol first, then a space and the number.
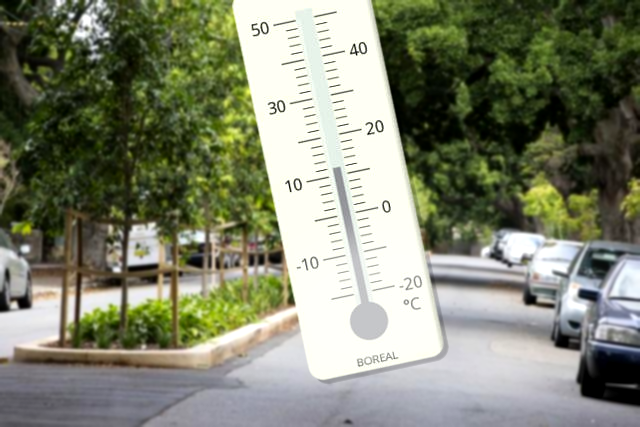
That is °C 12
